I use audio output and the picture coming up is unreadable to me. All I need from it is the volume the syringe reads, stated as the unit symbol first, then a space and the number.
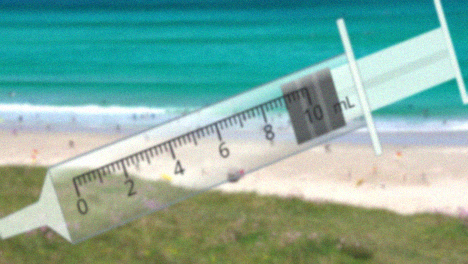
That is mL 9
